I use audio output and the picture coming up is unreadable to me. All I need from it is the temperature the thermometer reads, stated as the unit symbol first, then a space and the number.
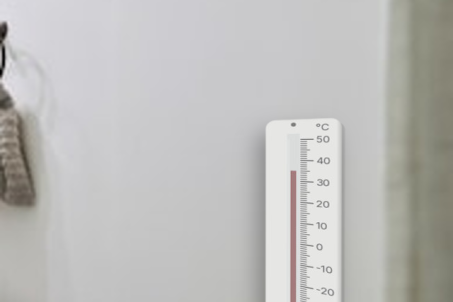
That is °C 35
